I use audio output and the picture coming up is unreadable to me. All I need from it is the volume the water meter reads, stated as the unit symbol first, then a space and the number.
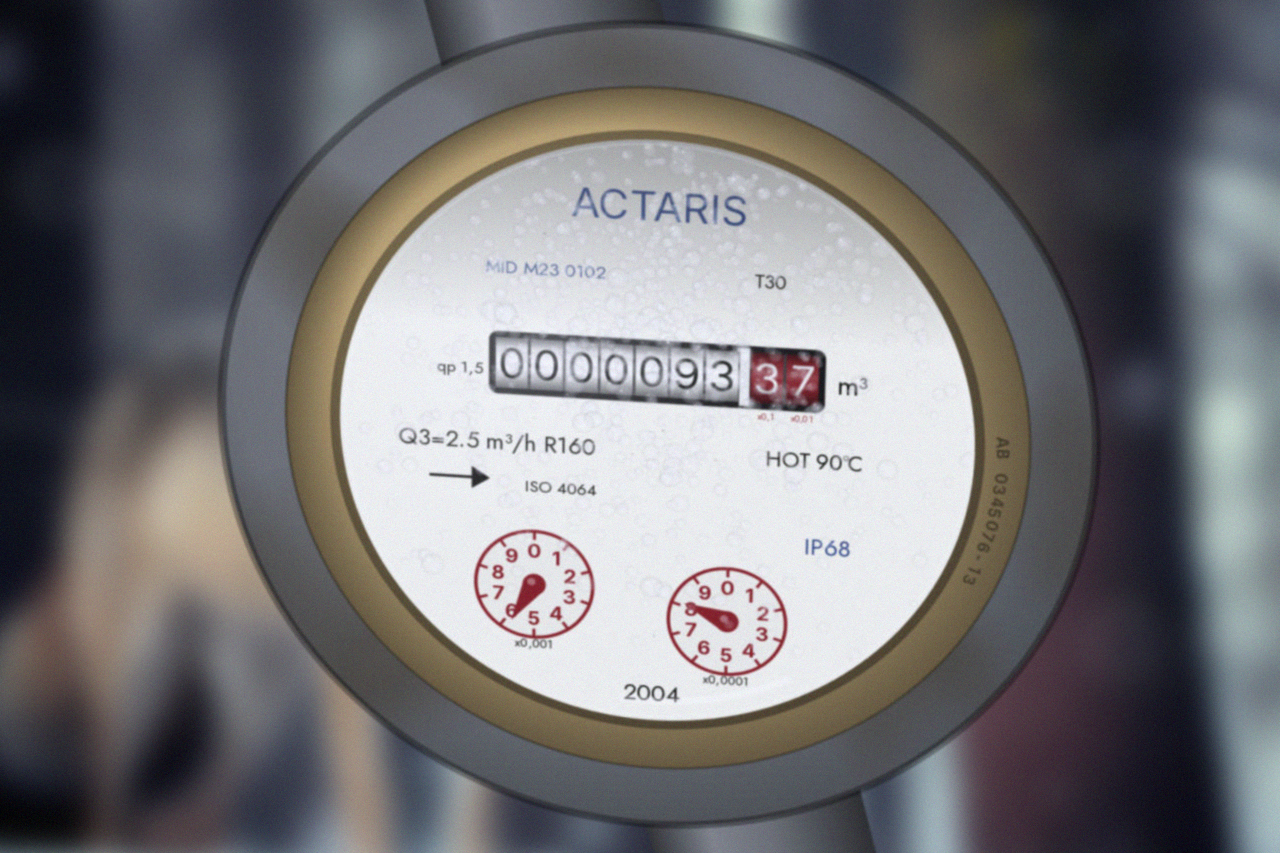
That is m³ 93.3758
